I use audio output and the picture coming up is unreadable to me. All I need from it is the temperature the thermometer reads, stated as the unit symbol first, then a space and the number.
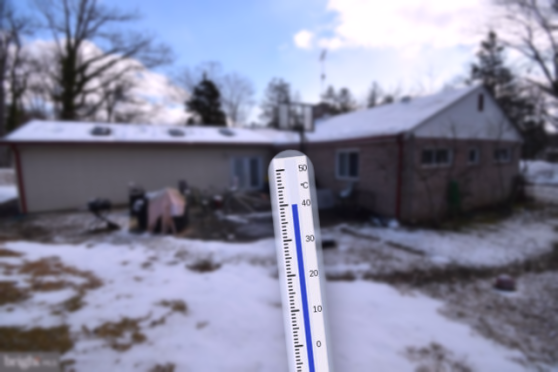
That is °C 40
